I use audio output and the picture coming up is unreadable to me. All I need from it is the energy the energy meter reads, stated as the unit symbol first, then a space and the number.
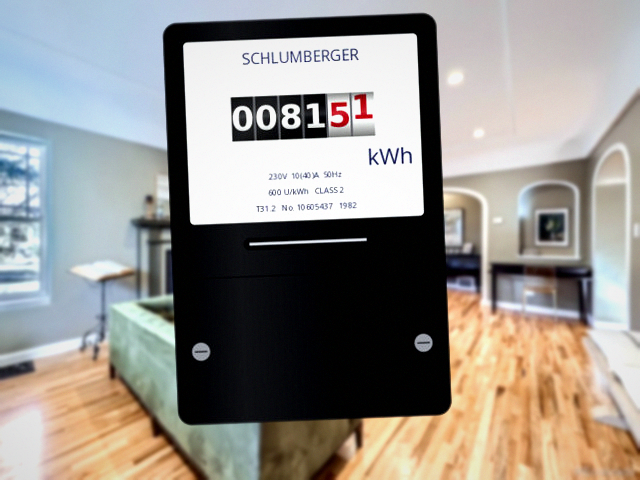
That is kWh 81.51
